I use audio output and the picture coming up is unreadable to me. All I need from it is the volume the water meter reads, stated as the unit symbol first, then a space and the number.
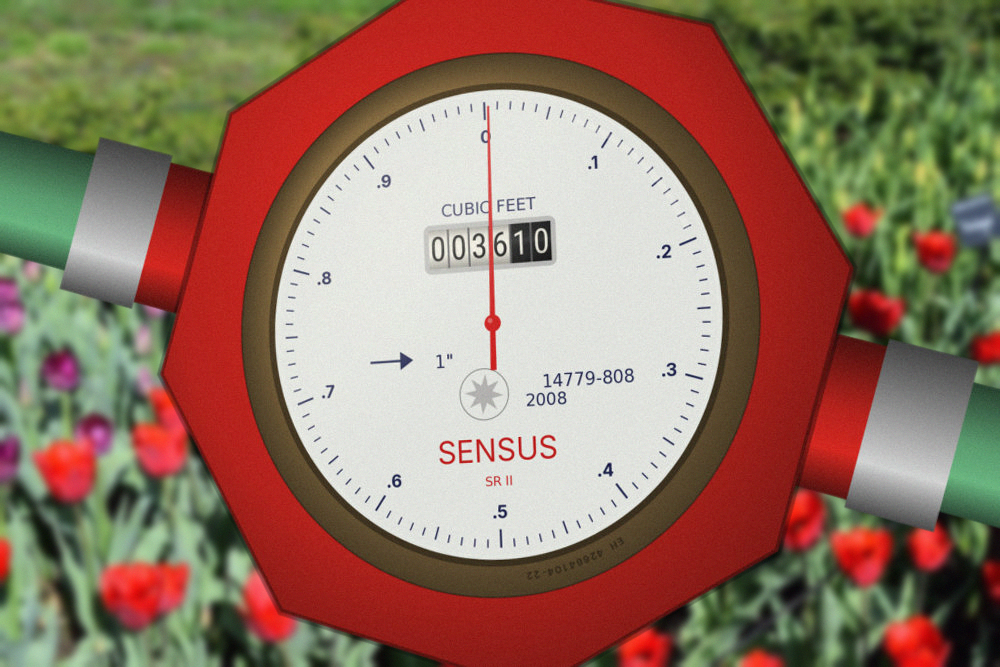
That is ft³ 3610.00
